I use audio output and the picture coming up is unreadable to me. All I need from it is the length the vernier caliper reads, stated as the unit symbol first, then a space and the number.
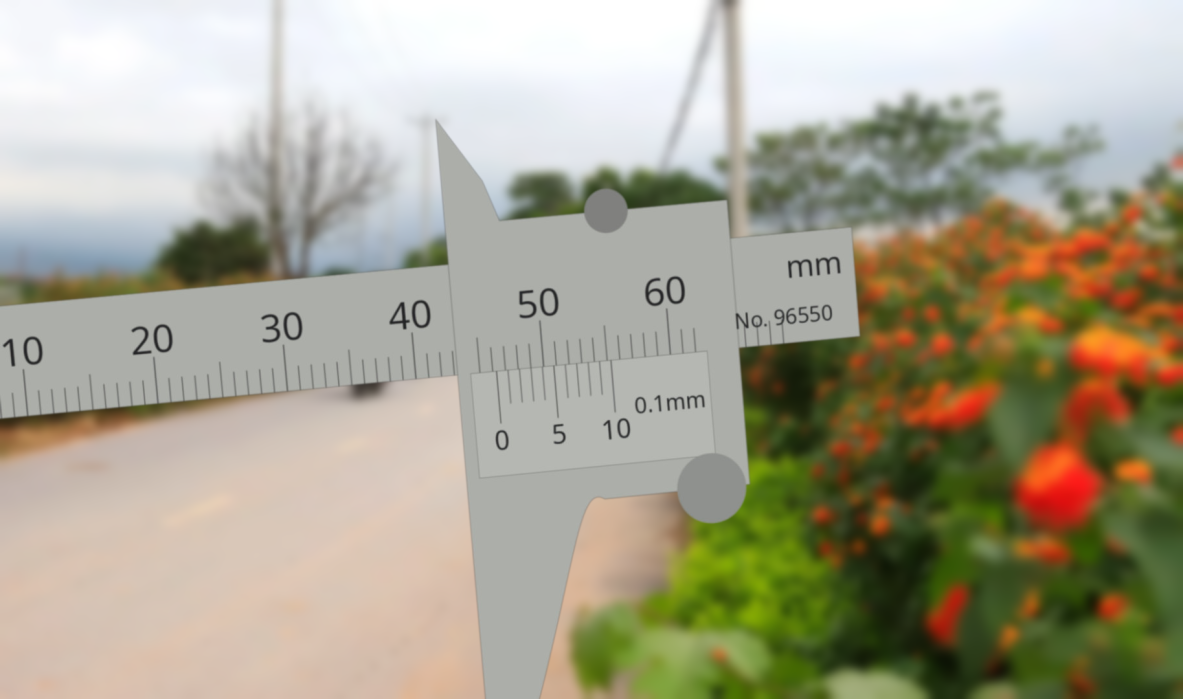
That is mm 46.3
